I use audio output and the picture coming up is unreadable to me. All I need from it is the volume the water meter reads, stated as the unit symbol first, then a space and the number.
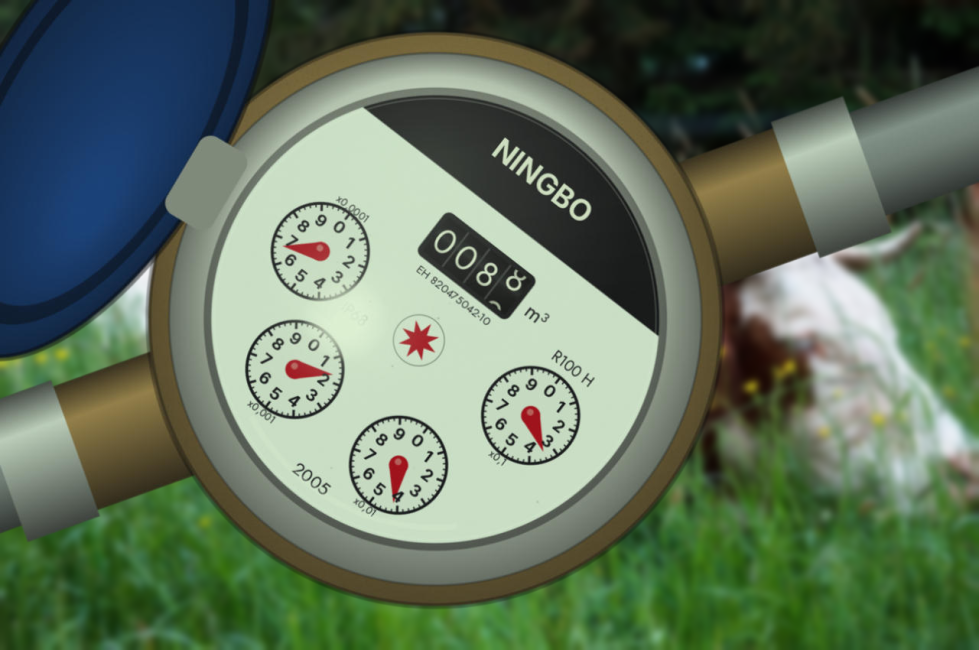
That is m³ 88.3416
